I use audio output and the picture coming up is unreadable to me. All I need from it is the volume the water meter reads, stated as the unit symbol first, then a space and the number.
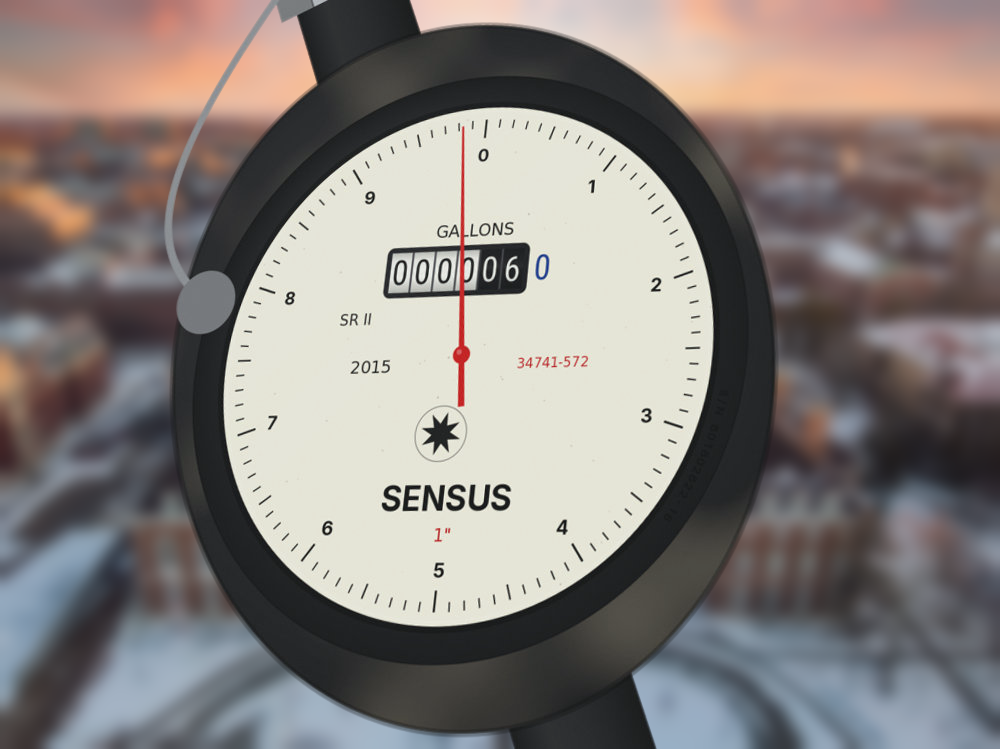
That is gal 59.8
